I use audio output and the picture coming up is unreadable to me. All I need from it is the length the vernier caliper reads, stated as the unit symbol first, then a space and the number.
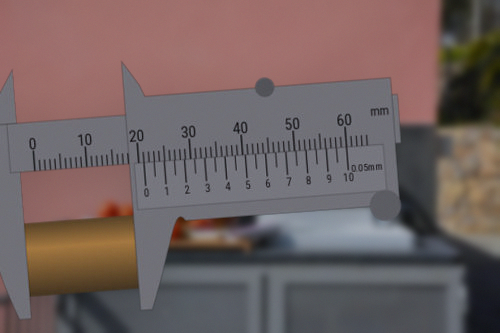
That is mm 21.0
